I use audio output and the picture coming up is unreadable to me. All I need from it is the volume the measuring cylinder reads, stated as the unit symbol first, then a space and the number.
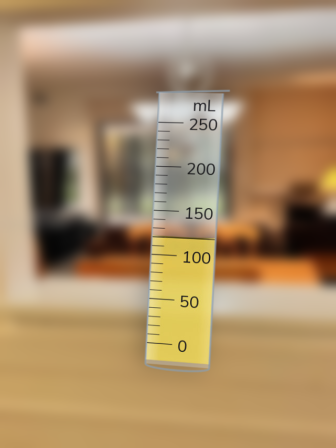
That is mL 120
